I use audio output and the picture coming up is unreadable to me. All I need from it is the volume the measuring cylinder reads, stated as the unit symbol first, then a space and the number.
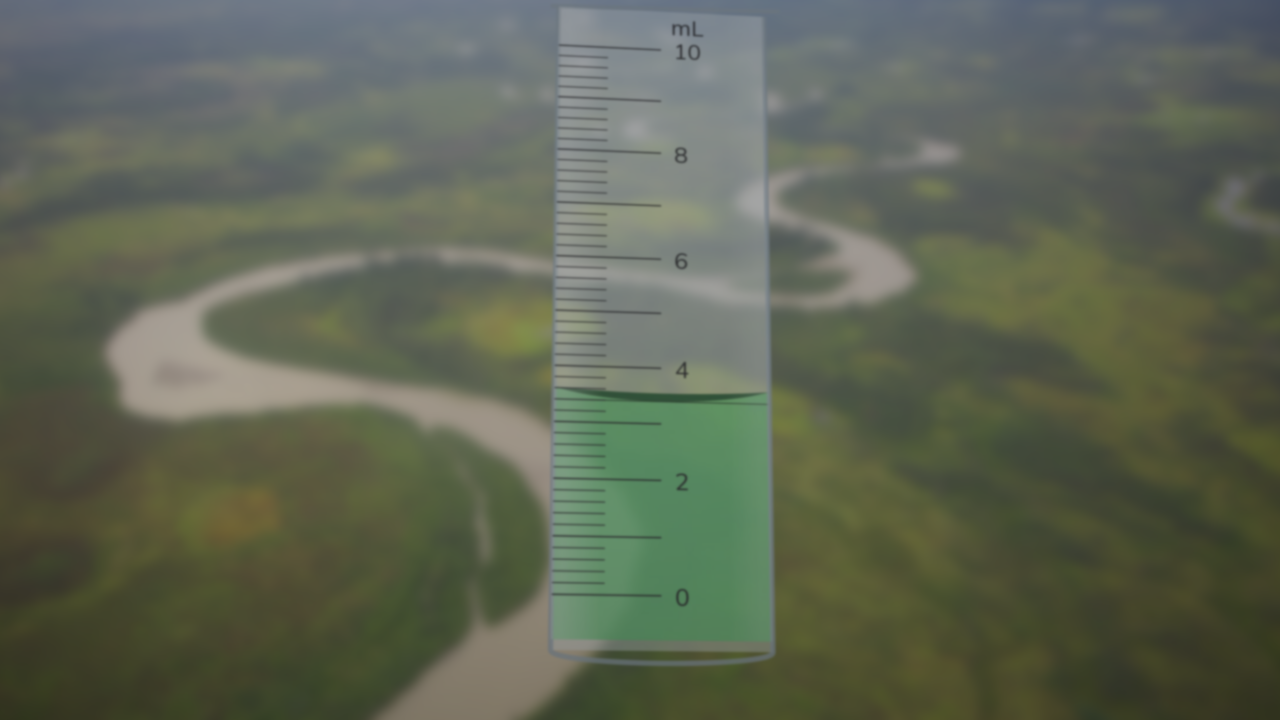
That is mL 3.4
